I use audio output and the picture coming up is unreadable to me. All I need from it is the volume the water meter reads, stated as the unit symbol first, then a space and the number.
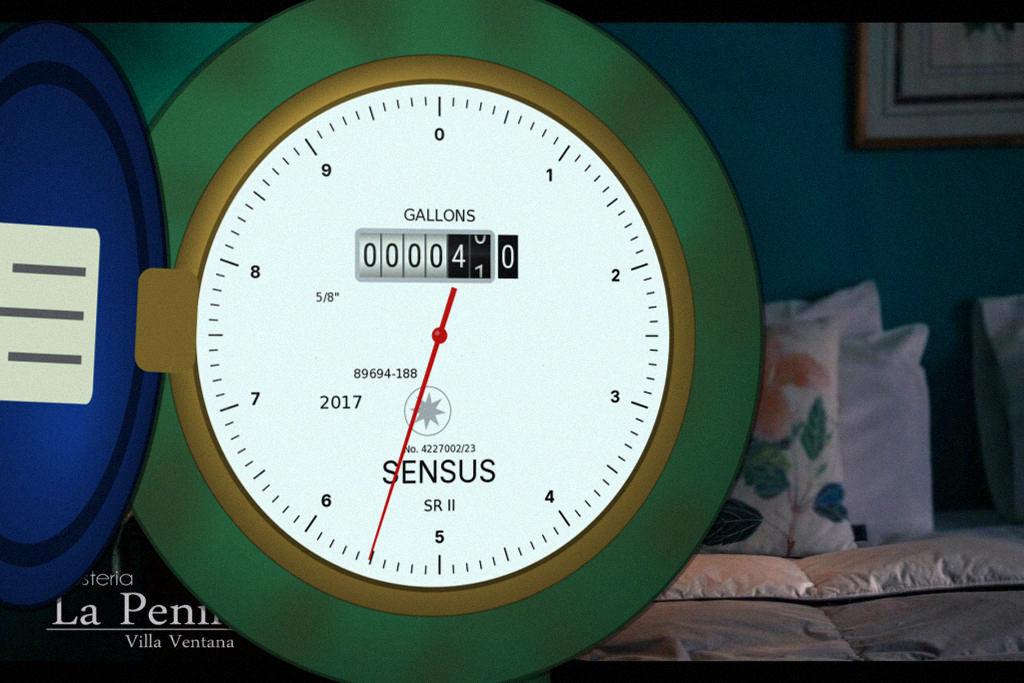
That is gal 405.5
